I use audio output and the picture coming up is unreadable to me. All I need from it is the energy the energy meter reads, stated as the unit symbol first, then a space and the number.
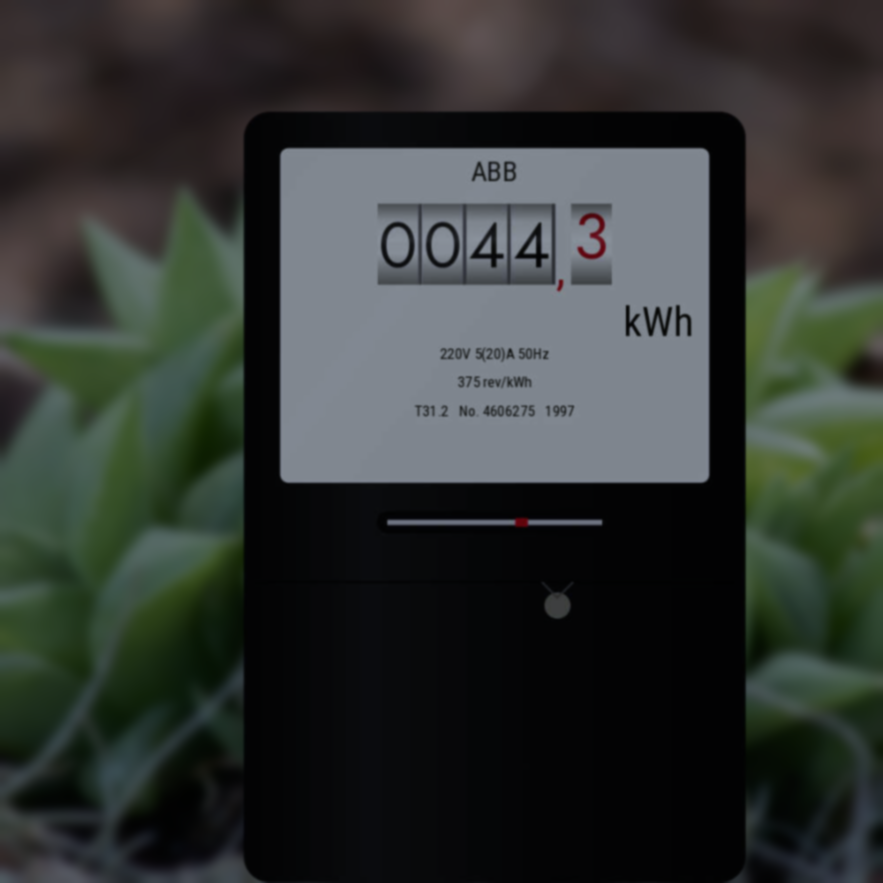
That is kWh 44.3
